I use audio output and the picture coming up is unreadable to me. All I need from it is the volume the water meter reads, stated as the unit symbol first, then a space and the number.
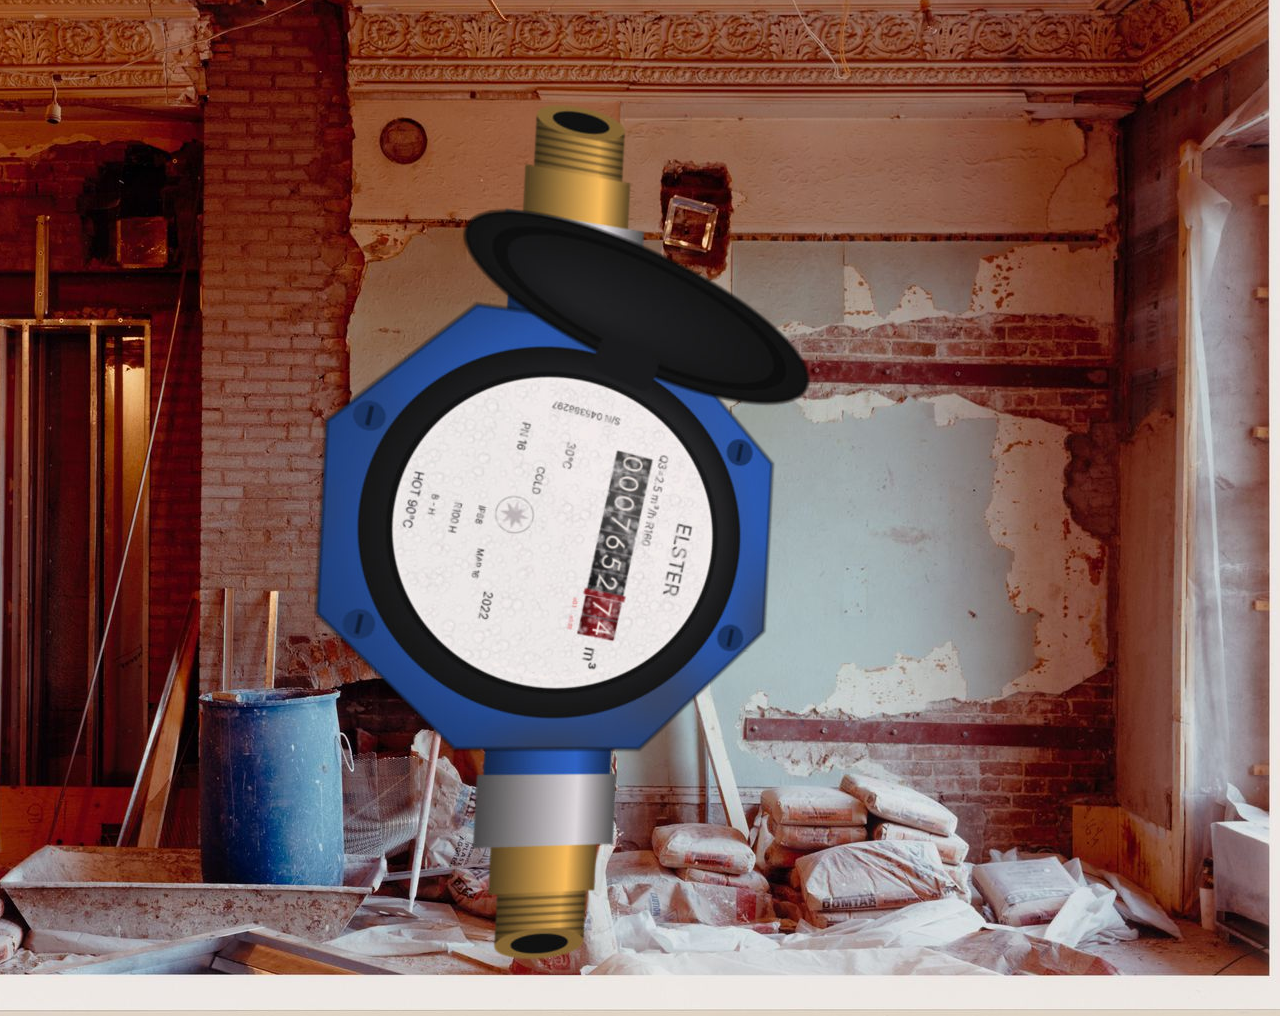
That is m³ 7652.74
